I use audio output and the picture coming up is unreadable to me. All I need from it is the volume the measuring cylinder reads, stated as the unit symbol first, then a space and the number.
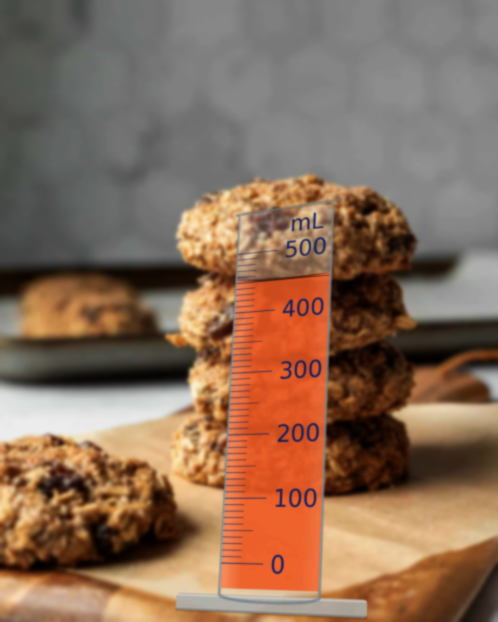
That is mL 450
